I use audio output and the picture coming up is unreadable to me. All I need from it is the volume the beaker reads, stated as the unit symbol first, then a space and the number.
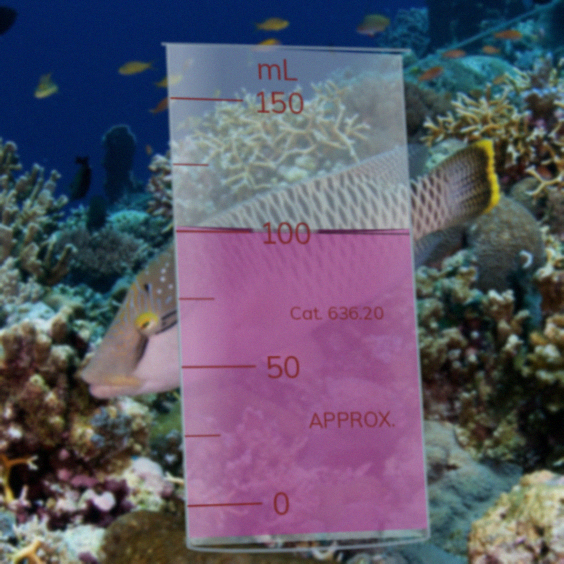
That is mL 100
